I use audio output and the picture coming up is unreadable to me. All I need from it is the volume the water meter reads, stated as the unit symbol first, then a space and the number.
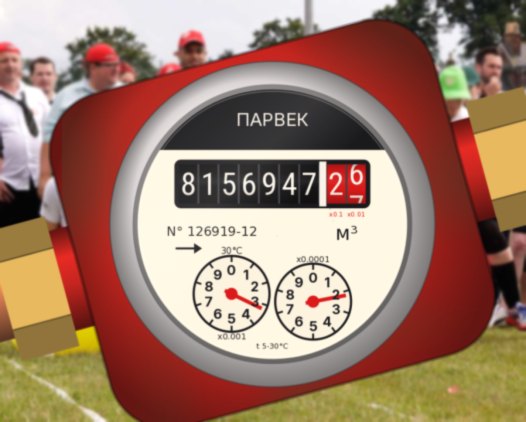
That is m³ 8156947.2632
